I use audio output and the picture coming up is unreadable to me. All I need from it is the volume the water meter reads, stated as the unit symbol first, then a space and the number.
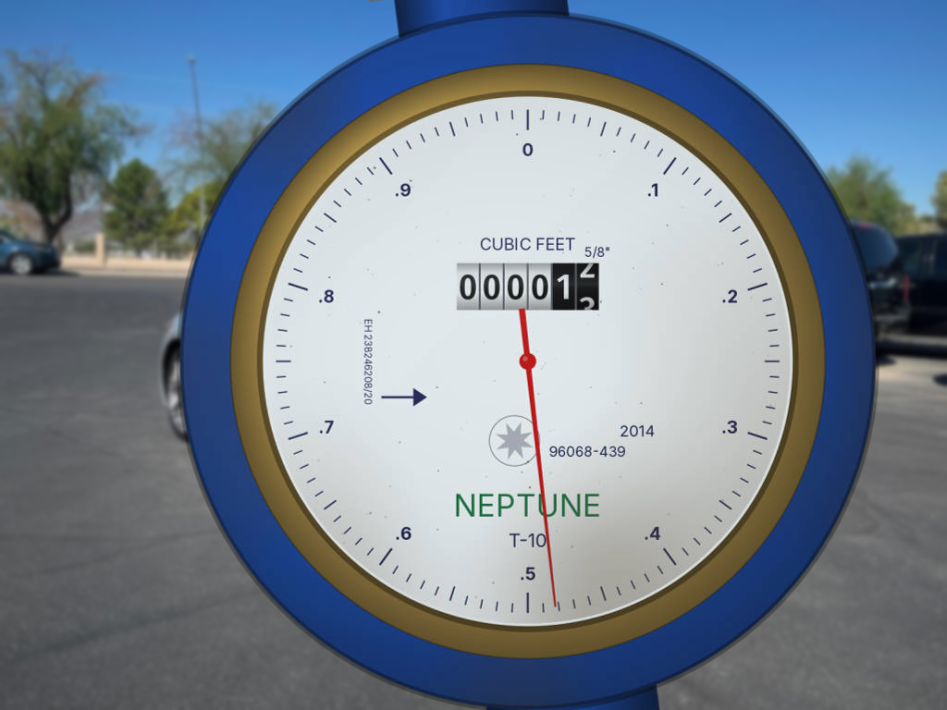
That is ft³ 12.48
